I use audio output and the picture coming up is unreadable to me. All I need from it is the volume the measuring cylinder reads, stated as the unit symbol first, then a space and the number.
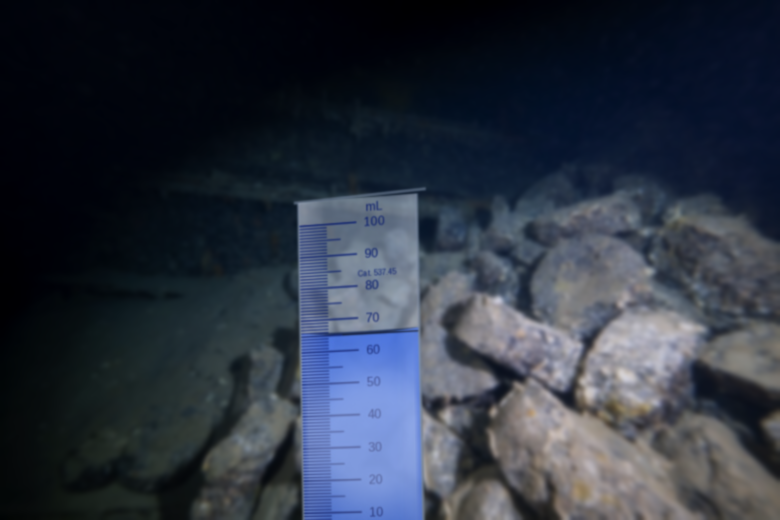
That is mL 65
